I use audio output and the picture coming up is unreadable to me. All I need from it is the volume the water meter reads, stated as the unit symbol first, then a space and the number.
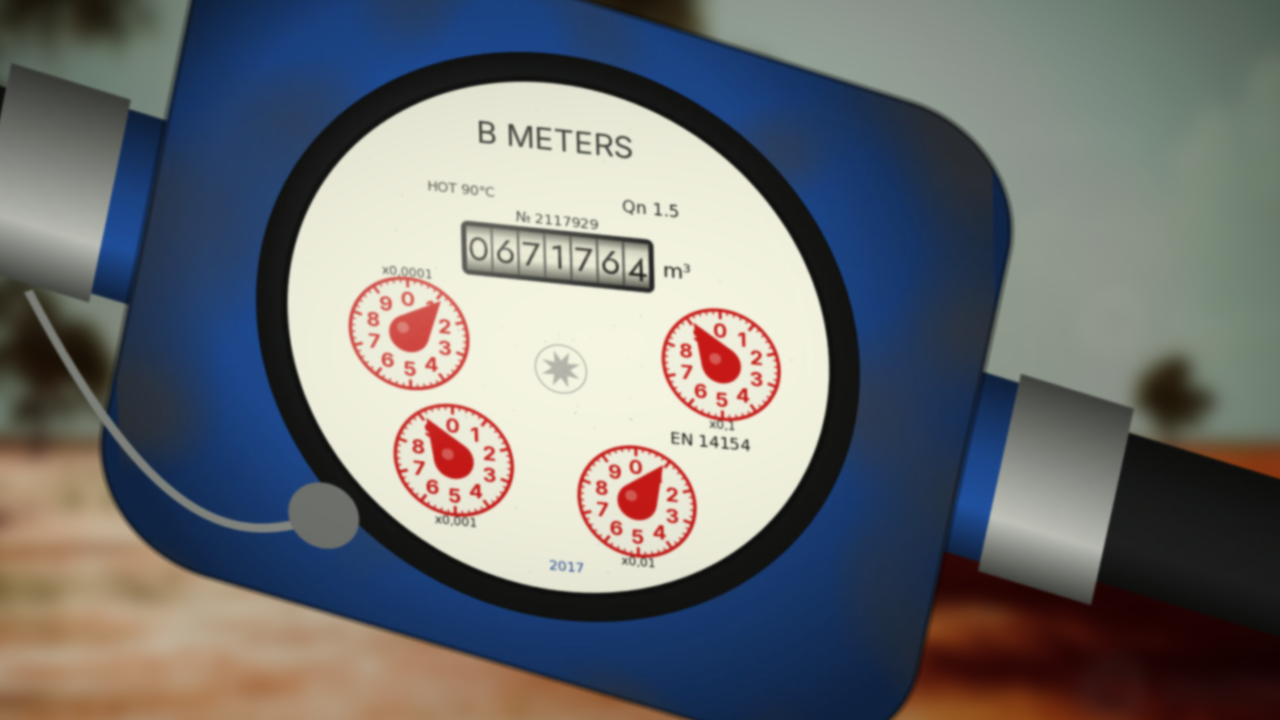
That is m³ 671763.9091
